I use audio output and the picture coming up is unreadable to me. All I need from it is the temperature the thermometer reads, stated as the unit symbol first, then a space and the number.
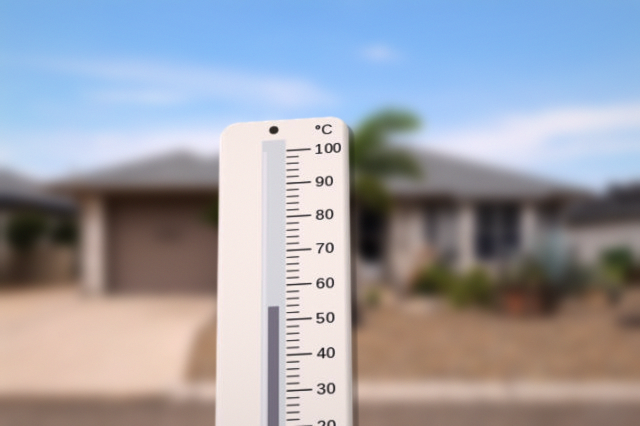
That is °C 54
